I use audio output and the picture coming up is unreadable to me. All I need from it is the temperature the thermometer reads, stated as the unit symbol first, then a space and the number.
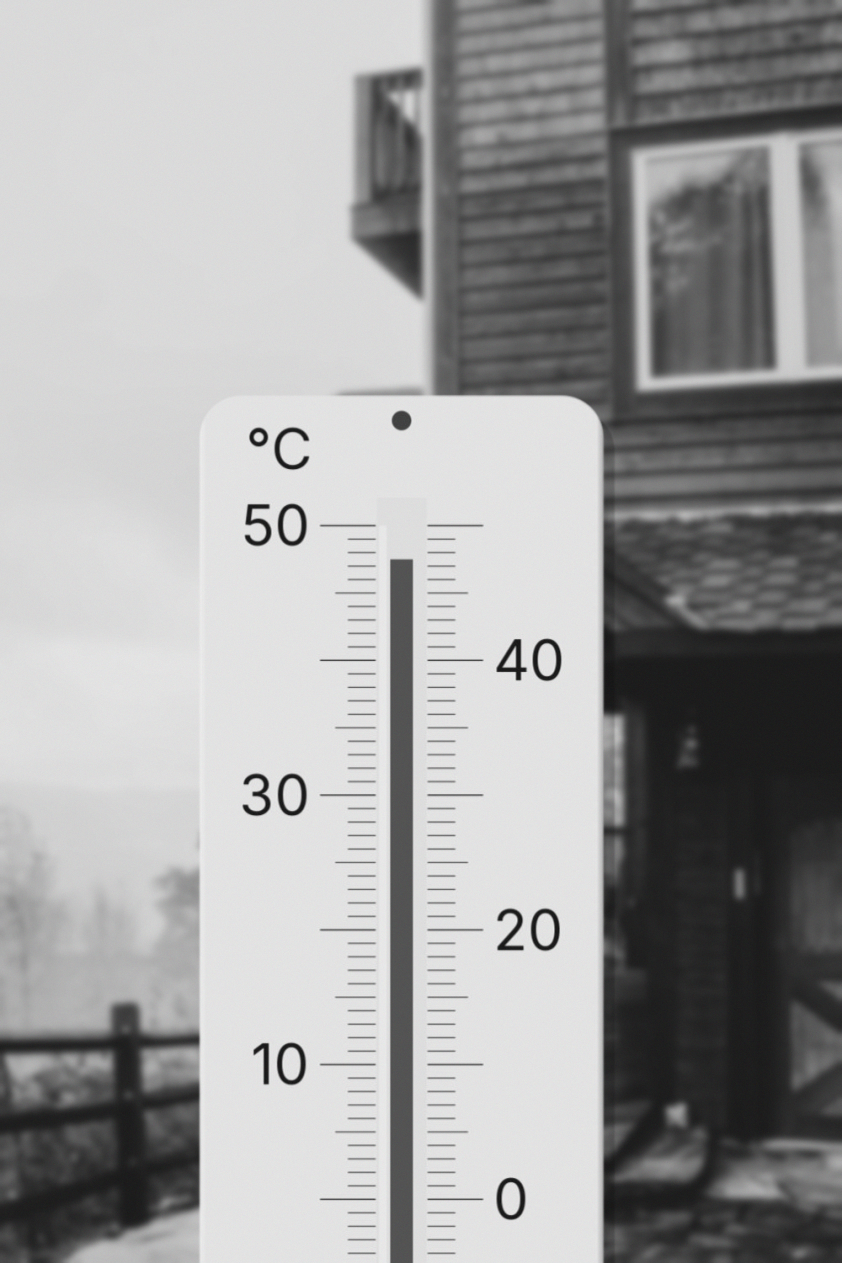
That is °C 47.5
